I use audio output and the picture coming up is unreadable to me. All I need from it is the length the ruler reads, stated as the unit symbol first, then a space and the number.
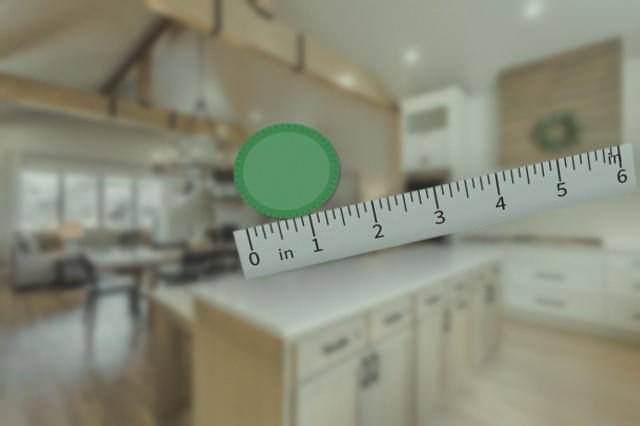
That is in 1.625
